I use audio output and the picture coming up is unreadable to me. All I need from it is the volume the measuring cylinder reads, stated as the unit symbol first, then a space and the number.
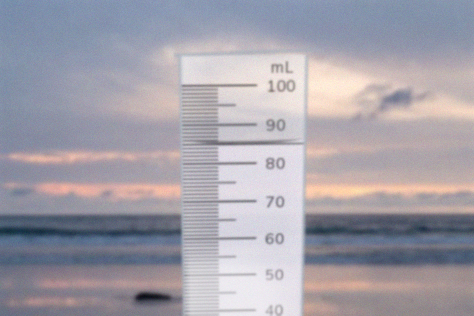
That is mL 85
